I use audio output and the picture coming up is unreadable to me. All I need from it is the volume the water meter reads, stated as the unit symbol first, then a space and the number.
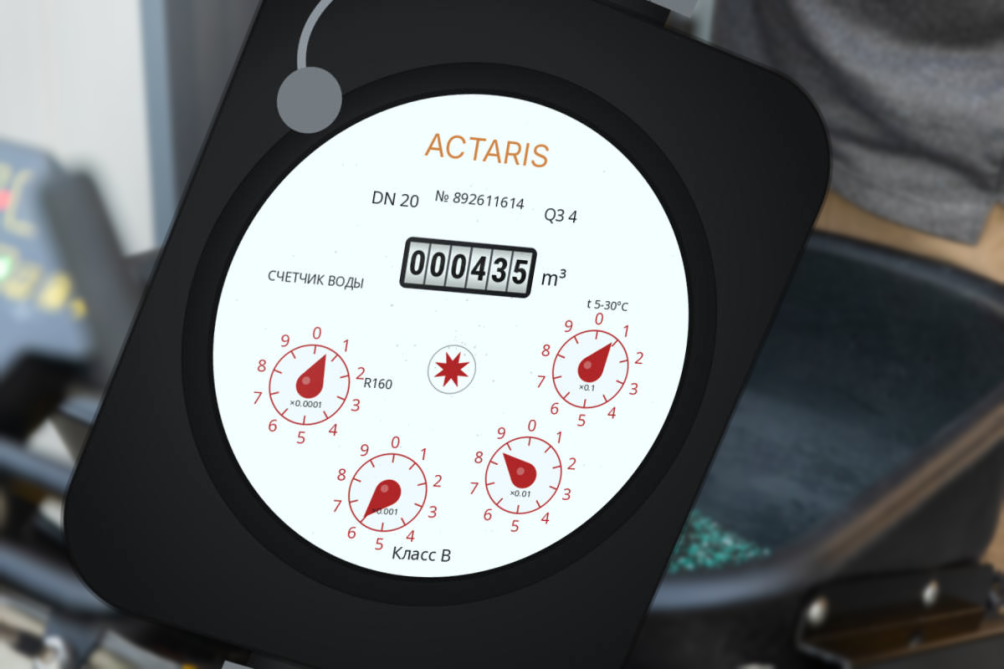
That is m³ 435.0860
